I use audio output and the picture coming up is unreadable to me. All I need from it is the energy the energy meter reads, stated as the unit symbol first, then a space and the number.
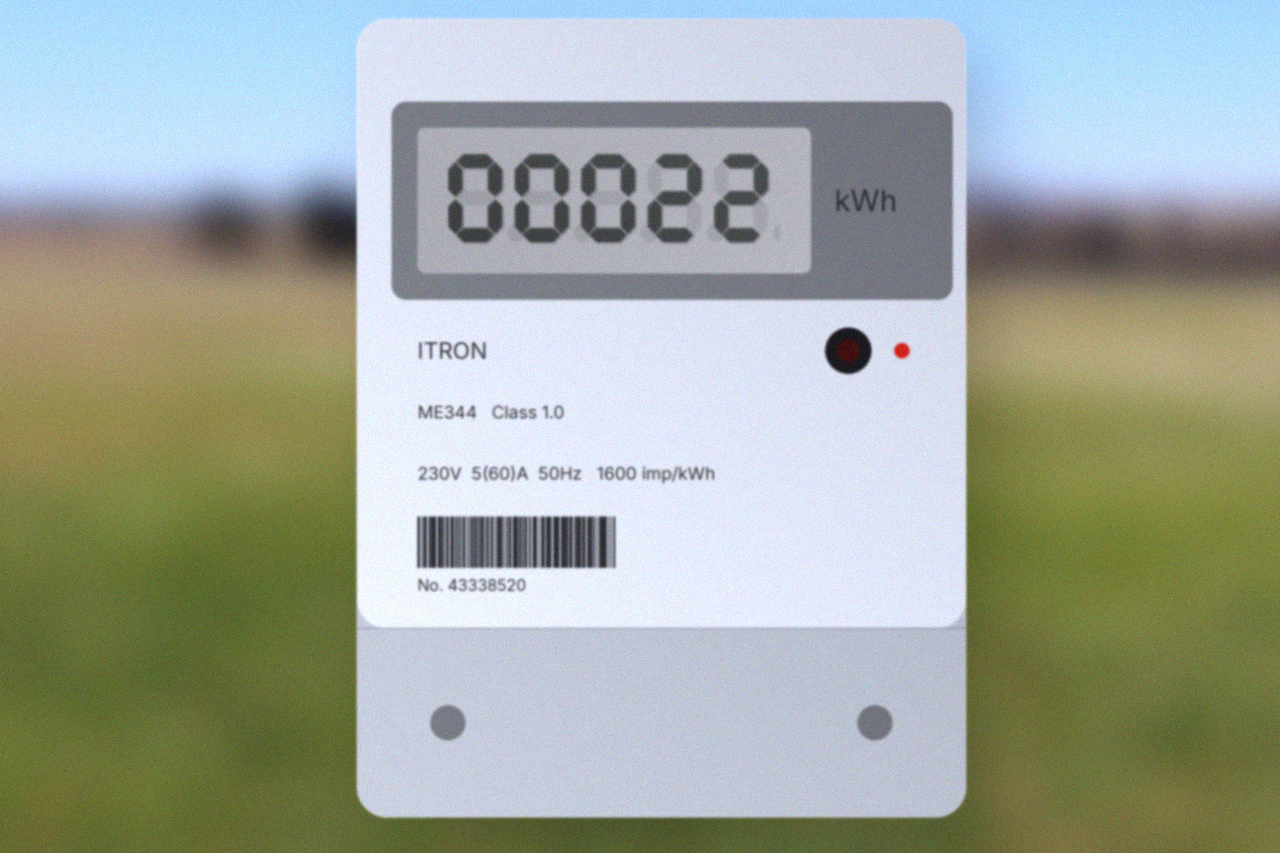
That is kWh 22
